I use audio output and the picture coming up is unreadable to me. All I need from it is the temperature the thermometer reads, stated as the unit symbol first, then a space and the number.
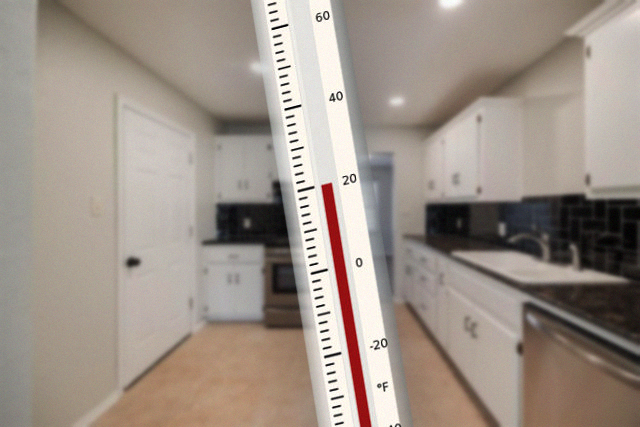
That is °F 20
